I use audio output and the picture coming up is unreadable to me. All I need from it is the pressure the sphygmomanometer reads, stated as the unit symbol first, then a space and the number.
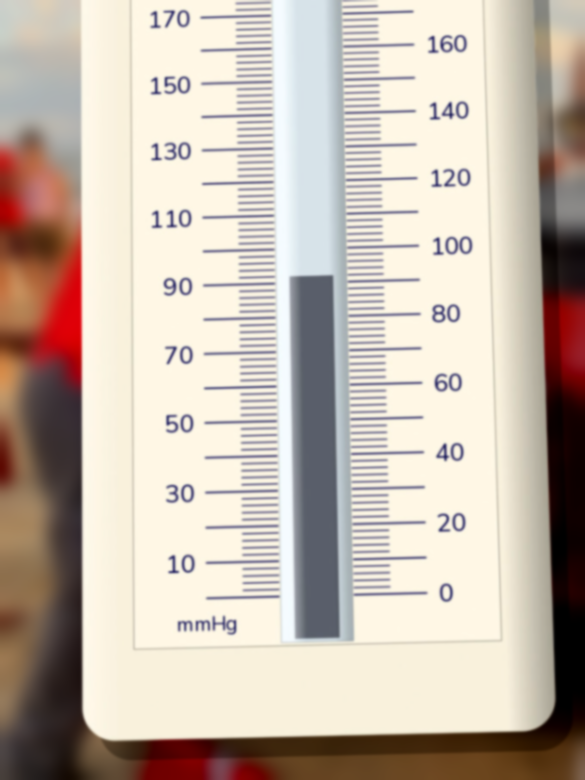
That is mmHg 92
